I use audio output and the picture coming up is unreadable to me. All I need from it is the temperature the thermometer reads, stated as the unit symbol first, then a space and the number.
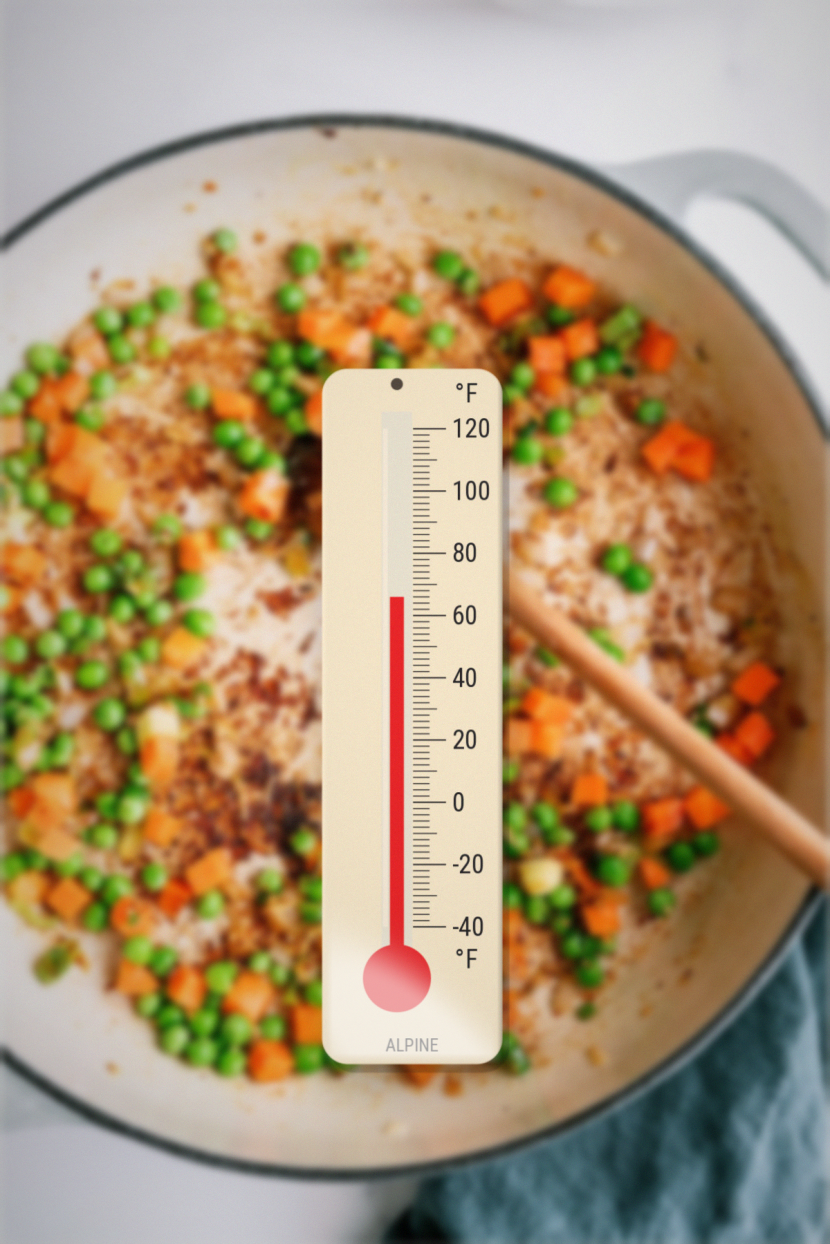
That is °F 66
